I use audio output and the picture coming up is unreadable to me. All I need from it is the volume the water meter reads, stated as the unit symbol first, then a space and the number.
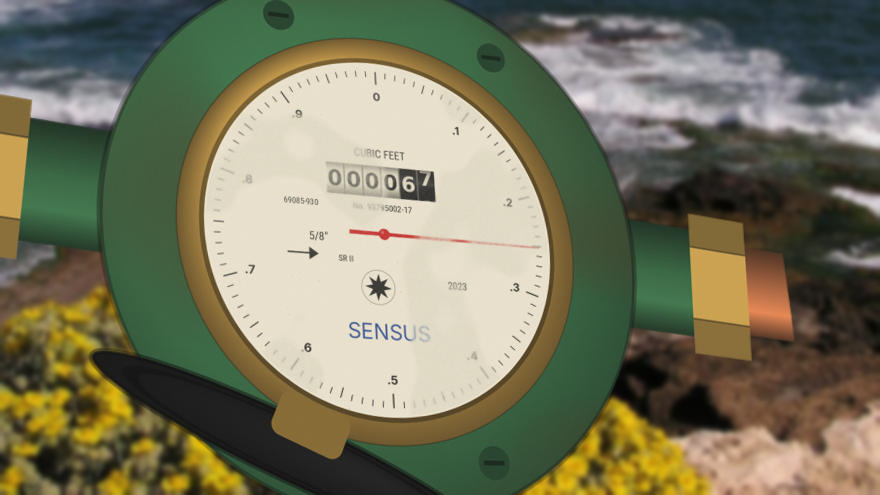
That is ft³ 67.25
